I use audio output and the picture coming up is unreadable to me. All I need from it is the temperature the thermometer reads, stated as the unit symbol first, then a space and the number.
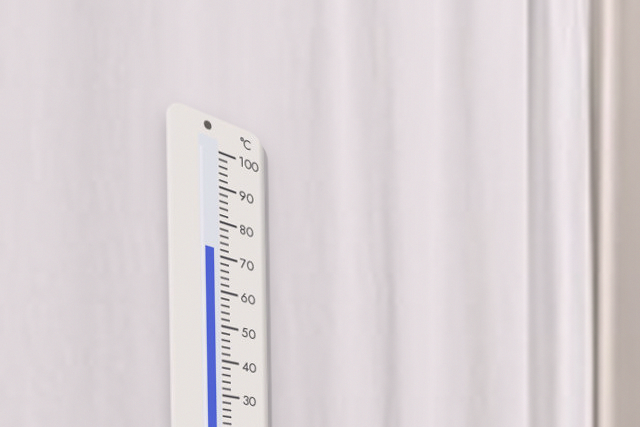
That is °C 72
